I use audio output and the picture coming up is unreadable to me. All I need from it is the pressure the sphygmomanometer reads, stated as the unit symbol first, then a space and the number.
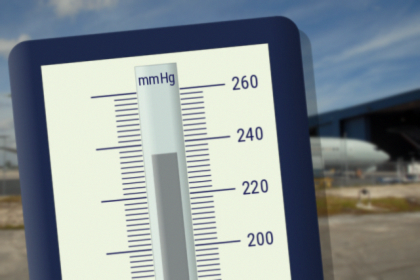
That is mmHg 236
